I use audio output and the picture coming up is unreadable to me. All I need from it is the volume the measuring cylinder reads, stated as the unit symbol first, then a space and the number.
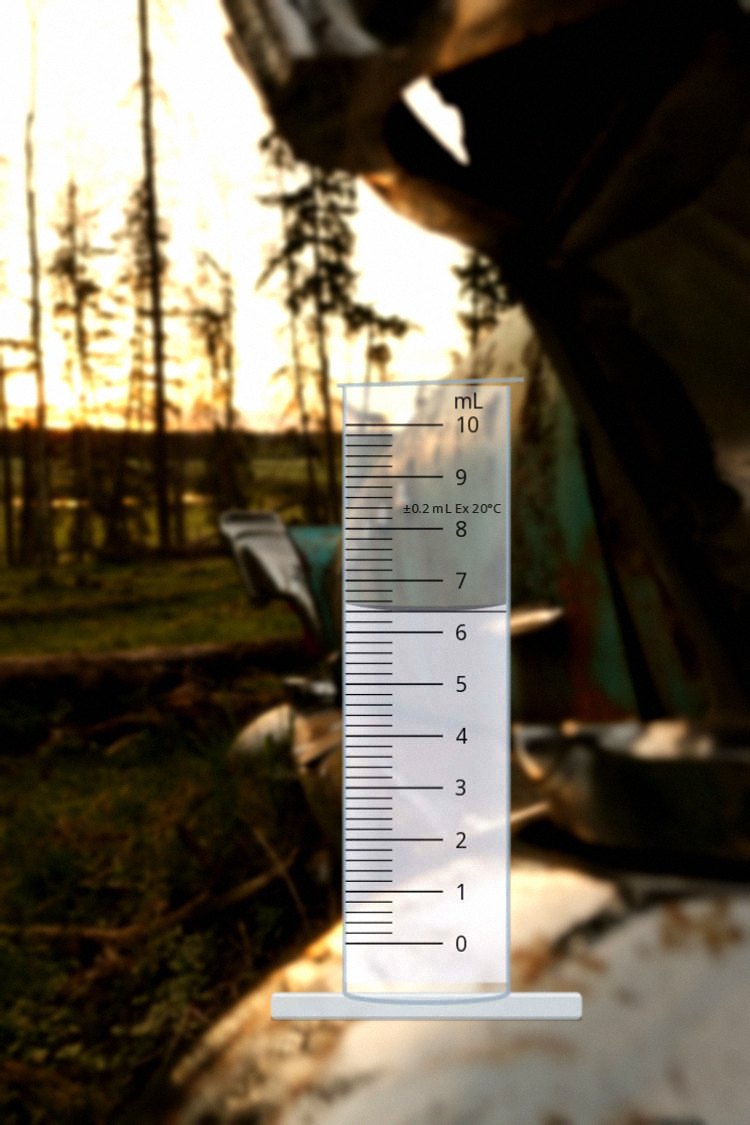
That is mL 6.4
